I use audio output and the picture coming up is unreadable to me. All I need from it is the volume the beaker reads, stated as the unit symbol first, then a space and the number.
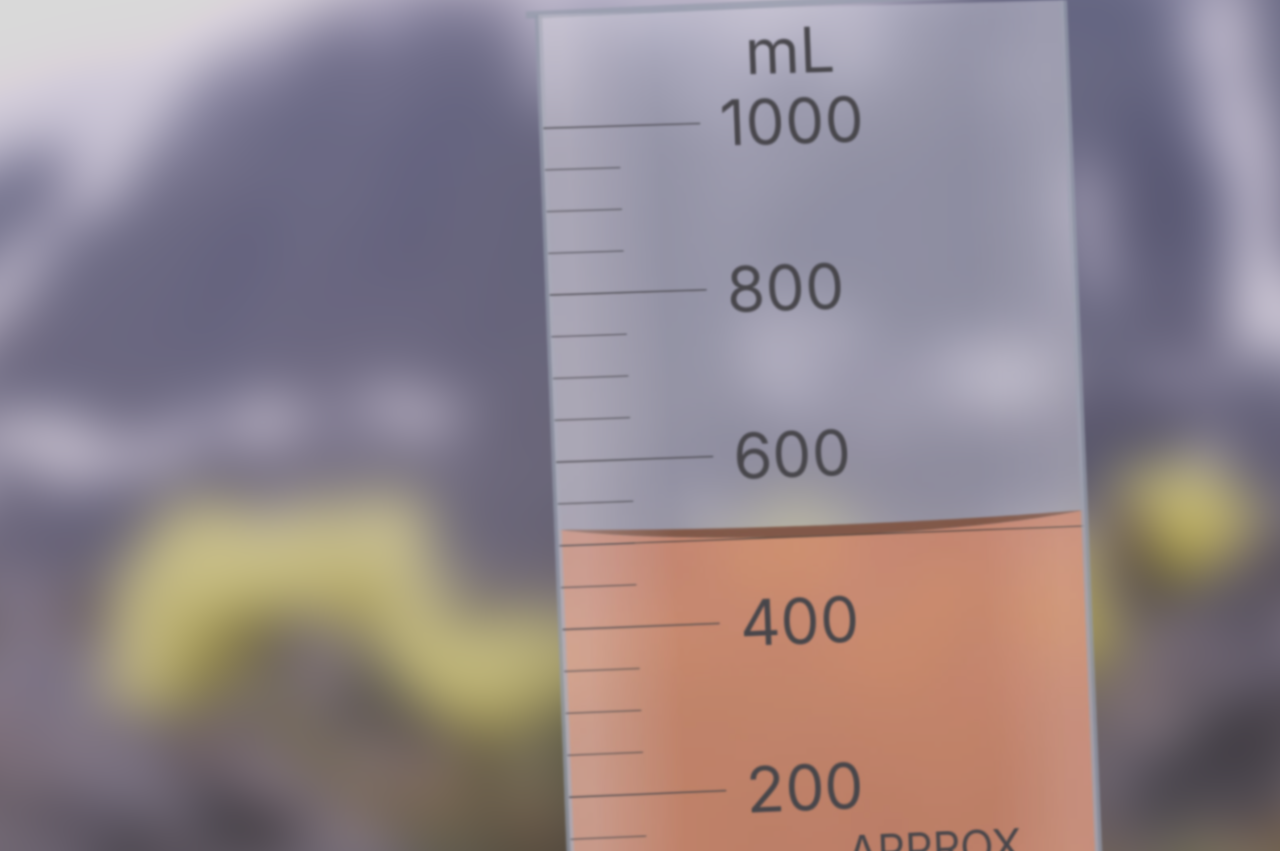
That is mL 500
